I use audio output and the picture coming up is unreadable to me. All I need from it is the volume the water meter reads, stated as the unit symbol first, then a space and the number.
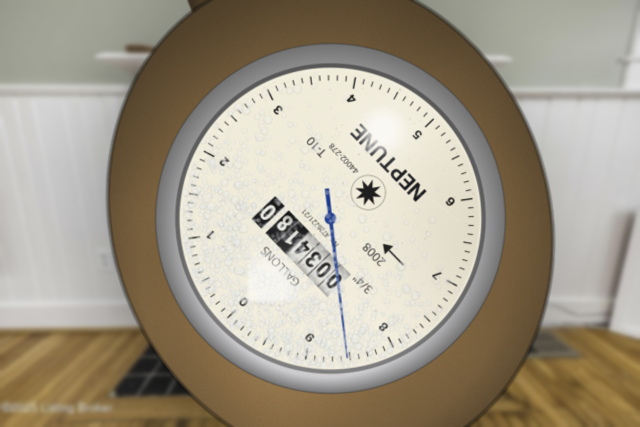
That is gal 34178.5
